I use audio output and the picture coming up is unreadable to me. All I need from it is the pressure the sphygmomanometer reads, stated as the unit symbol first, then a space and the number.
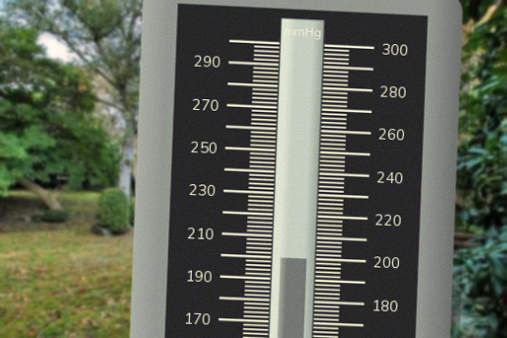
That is mmHg 200
